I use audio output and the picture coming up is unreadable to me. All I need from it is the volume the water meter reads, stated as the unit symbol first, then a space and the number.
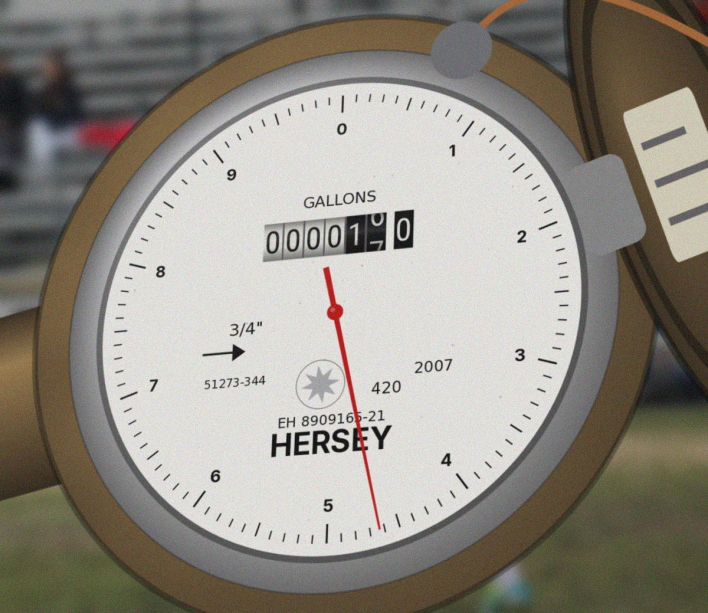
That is gal 164.6
